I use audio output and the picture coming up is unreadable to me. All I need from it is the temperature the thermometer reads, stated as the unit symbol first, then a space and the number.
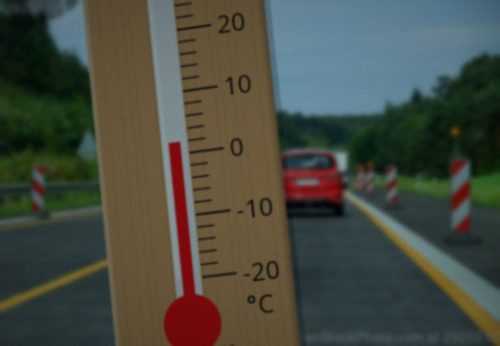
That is °C 2
